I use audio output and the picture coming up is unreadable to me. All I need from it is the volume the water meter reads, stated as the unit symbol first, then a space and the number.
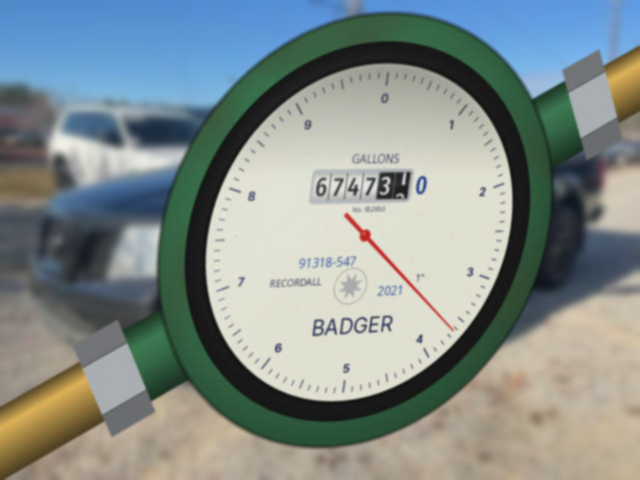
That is gal 6747313.6
